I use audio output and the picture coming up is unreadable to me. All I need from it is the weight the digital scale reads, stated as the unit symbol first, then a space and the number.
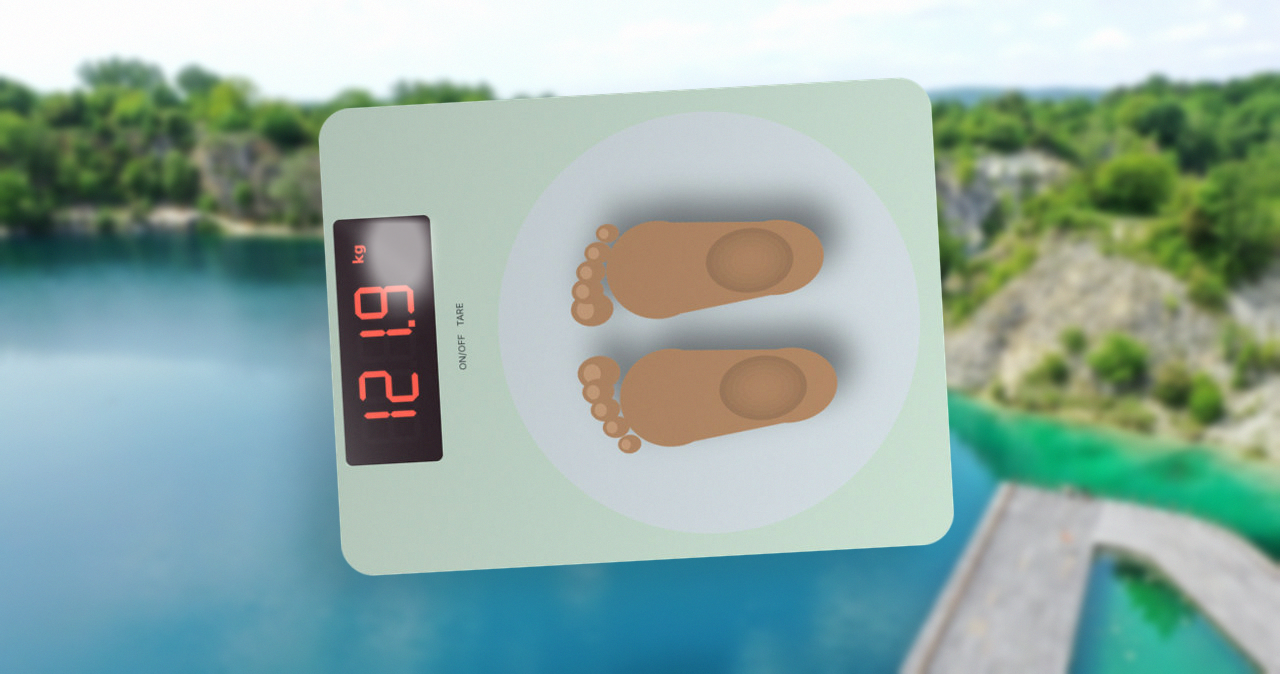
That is kg 121.9
